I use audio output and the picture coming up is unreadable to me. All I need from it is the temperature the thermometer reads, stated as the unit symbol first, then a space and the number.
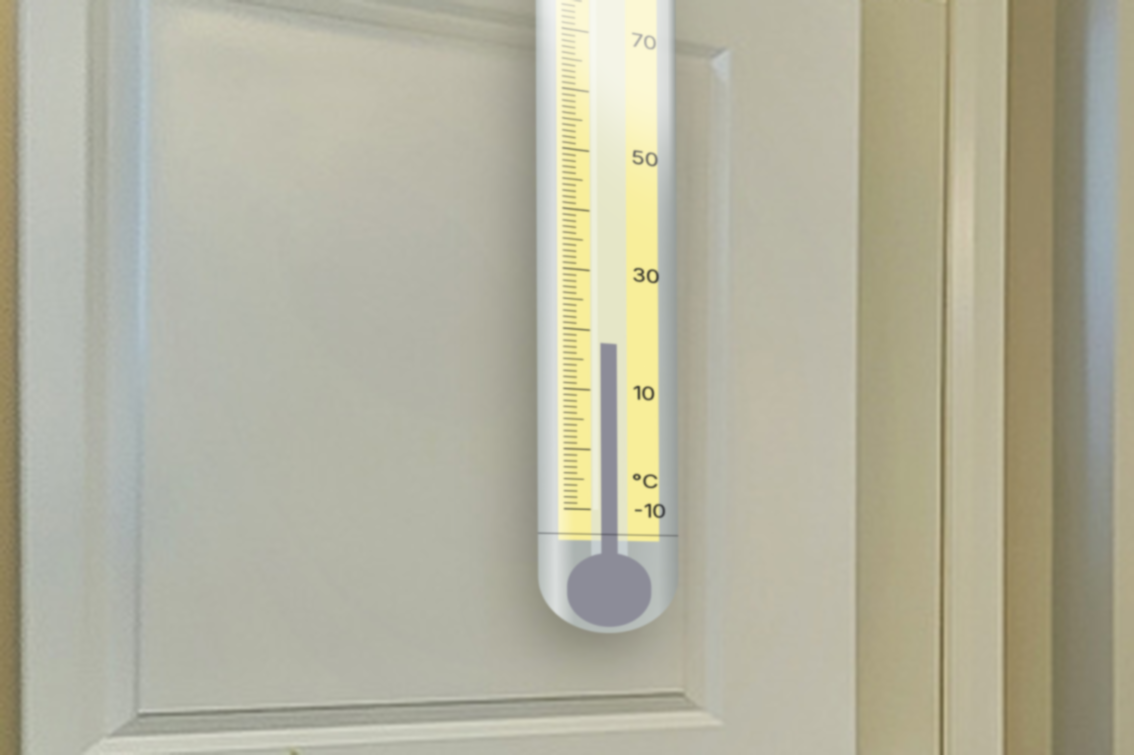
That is °C 18
